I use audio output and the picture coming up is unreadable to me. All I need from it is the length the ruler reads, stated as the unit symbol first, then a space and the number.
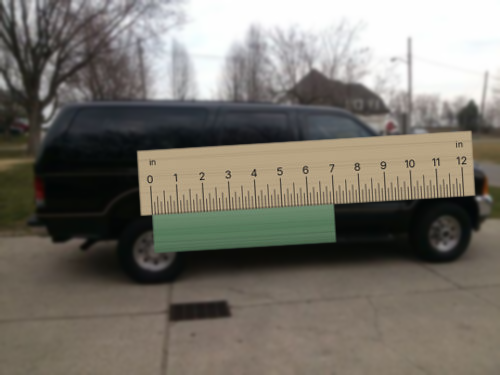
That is in 7
